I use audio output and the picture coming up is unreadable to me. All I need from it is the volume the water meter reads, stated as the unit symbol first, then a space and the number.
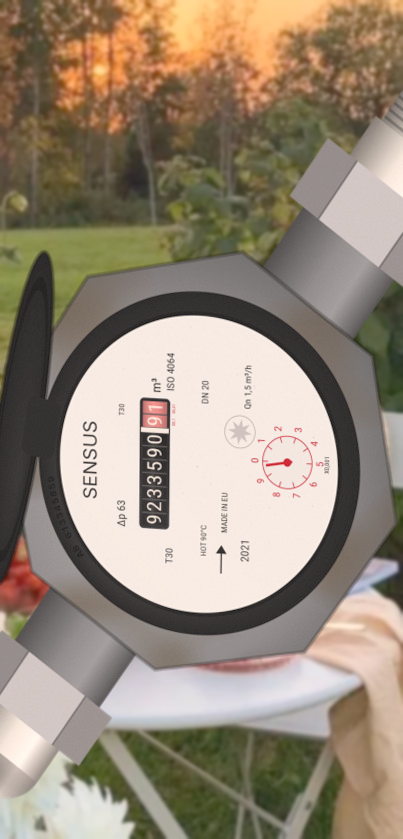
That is m³ 9233590.909
